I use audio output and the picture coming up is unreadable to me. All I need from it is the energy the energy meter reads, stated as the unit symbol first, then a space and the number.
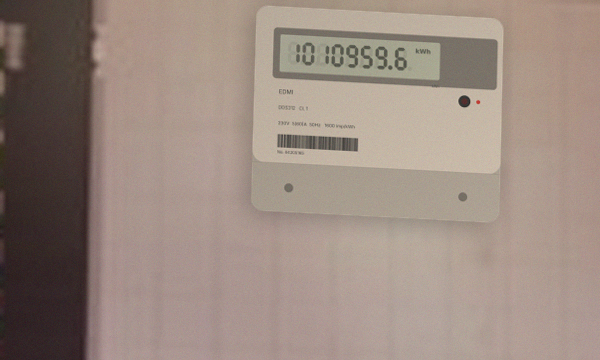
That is kWh 1010959.6
